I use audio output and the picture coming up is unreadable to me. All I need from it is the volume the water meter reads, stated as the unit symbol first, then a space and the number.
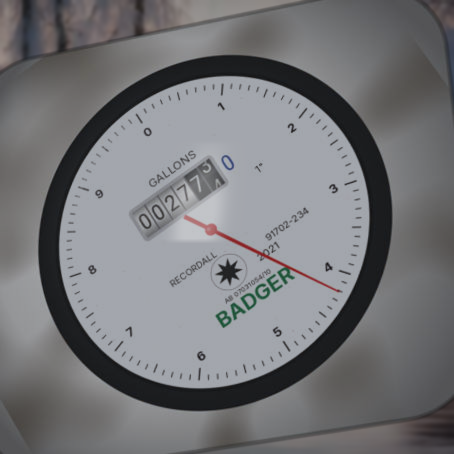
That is gal 27734.2
